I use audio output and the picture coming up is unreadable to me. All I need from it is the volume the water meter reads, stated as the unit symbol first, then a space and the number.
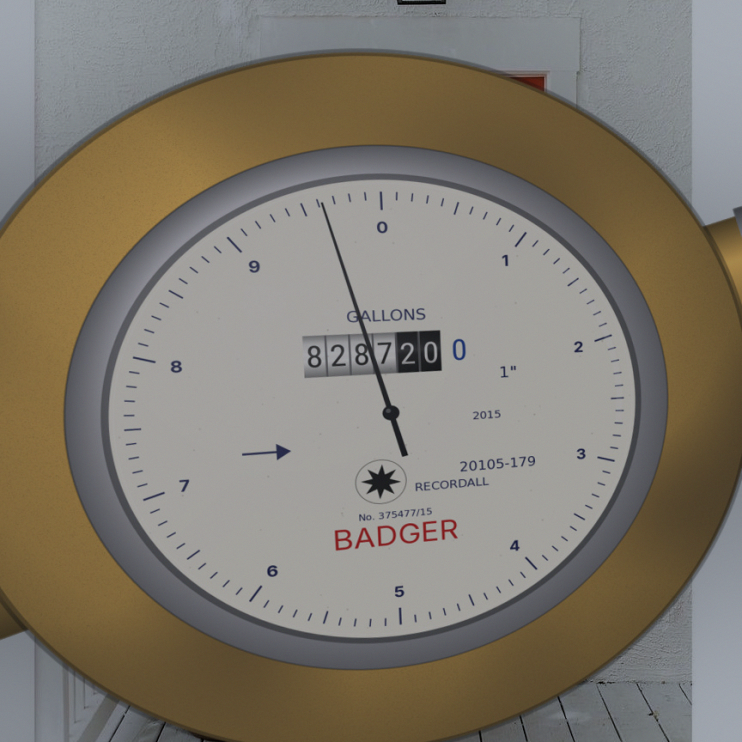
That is gal 8287199.6
